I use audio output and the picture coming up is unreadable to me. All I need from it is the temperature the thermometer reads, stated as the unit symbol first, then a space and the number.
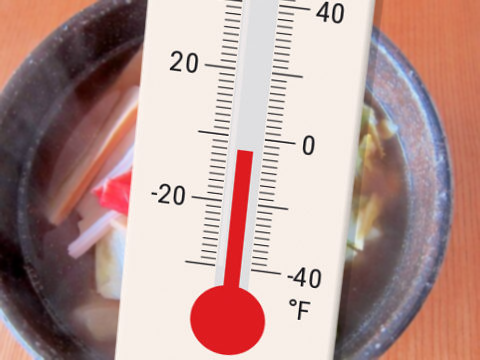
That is °F -4
